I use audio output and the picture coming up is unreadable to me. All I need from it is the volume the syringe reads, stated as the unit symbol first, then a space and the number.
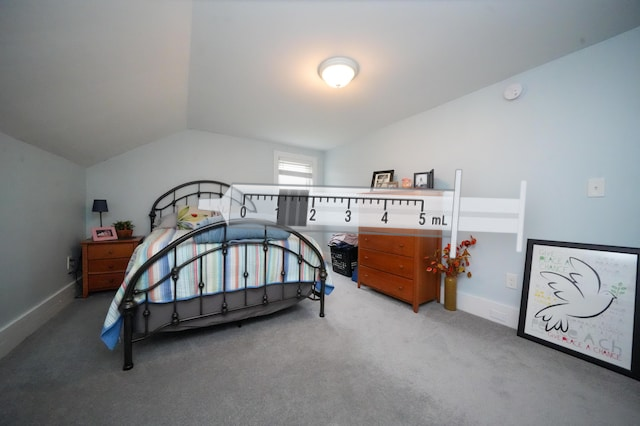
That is mL 1
